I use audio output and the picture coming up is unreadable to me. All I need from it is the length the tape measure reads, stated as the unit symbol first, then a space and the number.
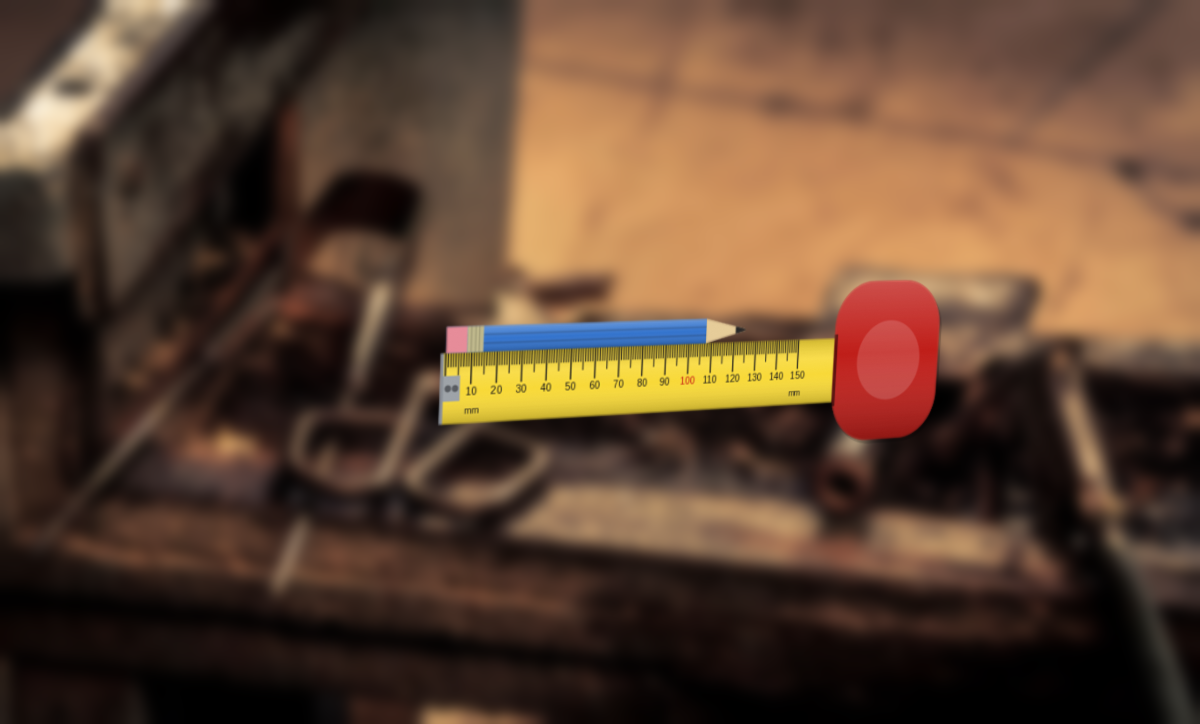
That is mm 125
